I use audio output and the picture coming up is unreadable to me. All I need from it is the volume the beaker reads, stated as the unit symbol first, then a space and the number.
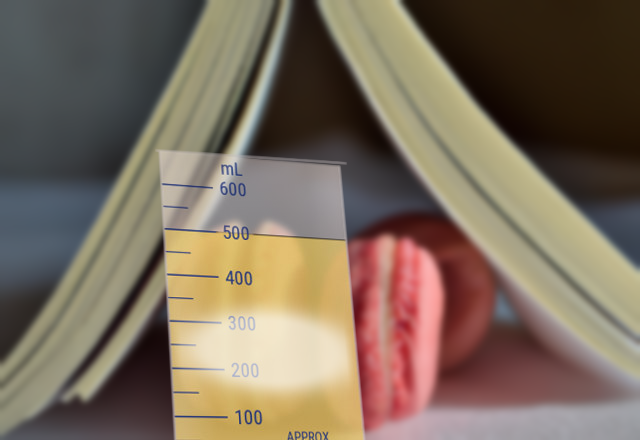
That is mL 500
